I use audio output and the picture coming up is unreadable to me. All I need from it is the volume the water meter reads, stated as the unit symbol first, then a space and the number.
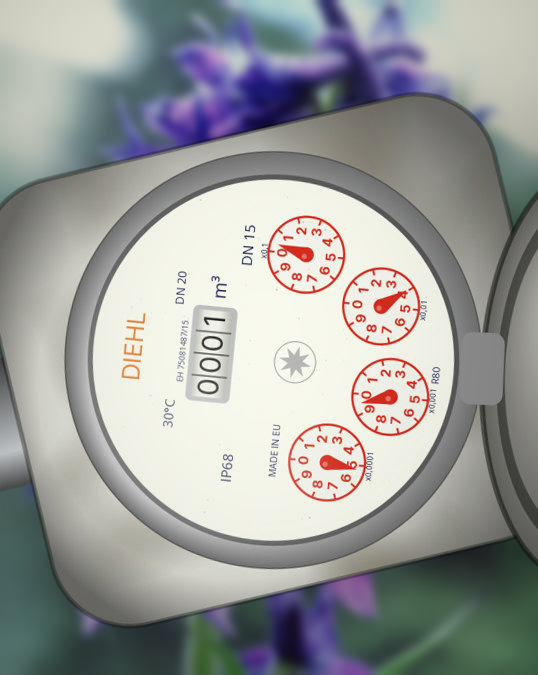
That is m³ 1.0395
